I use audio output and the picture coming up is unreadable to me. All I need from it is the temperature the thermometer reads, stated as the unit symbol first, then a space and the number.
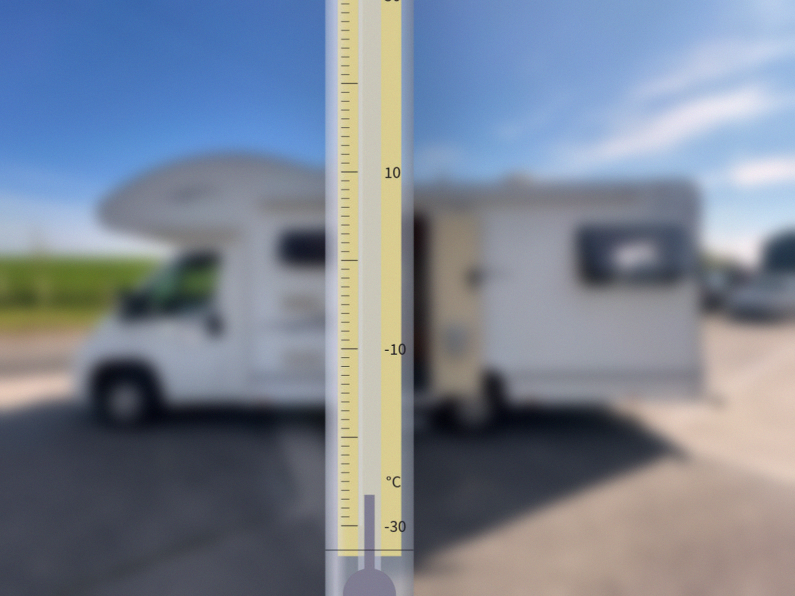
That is °C -26.5
